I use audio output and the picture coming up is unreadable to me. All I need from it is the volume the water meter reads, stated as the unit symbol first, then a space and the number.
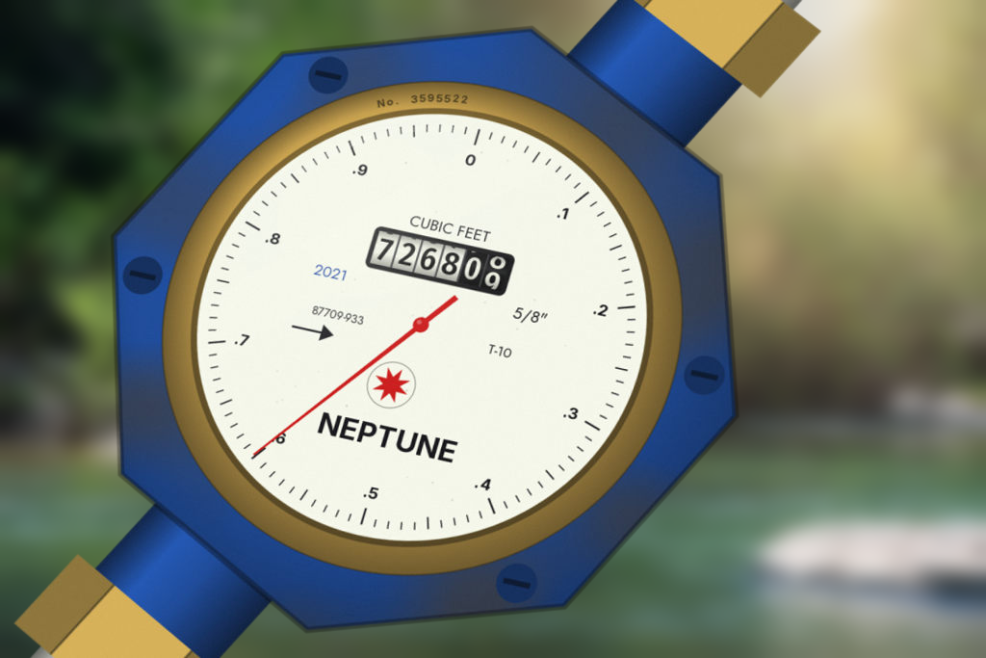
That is ft³ 726808.60
